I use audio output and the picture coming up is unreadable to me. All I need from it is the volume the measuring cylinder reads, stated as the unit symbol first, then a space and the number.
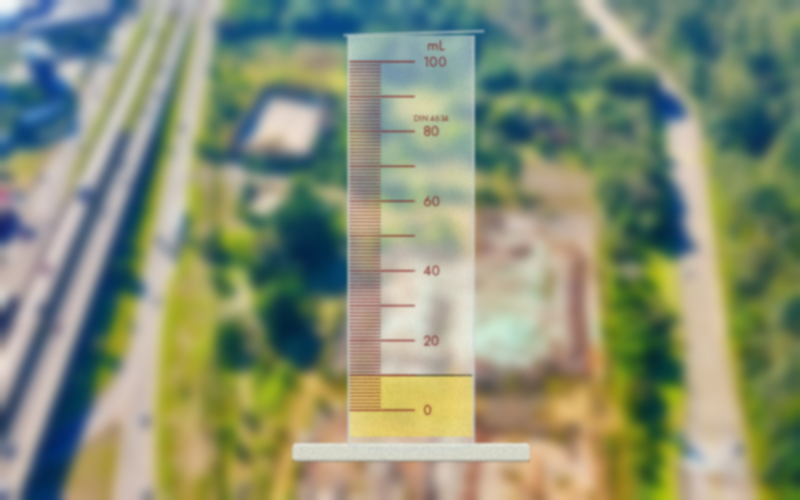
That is mL 10
